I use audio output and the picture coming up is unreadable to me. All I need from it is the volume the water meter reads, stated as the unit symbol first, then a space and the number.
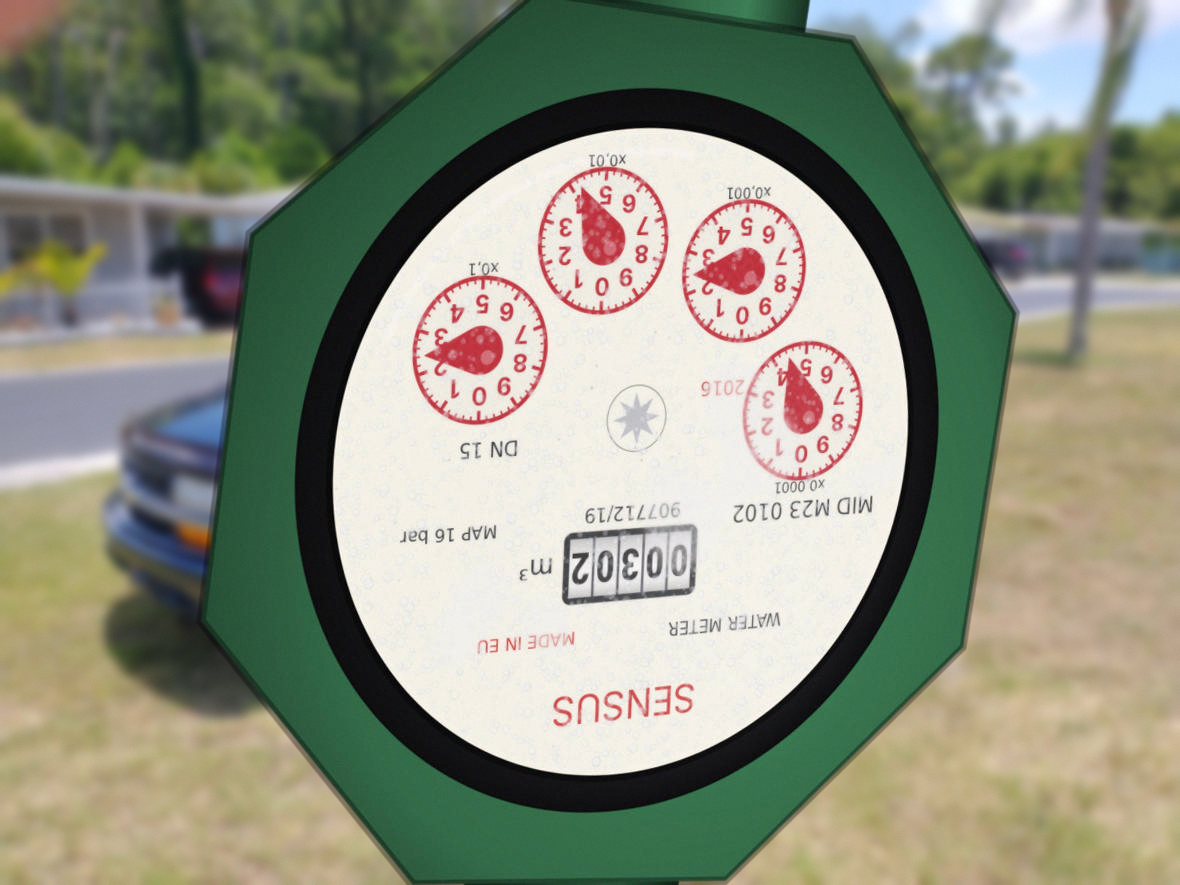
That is m³ 302.2424
